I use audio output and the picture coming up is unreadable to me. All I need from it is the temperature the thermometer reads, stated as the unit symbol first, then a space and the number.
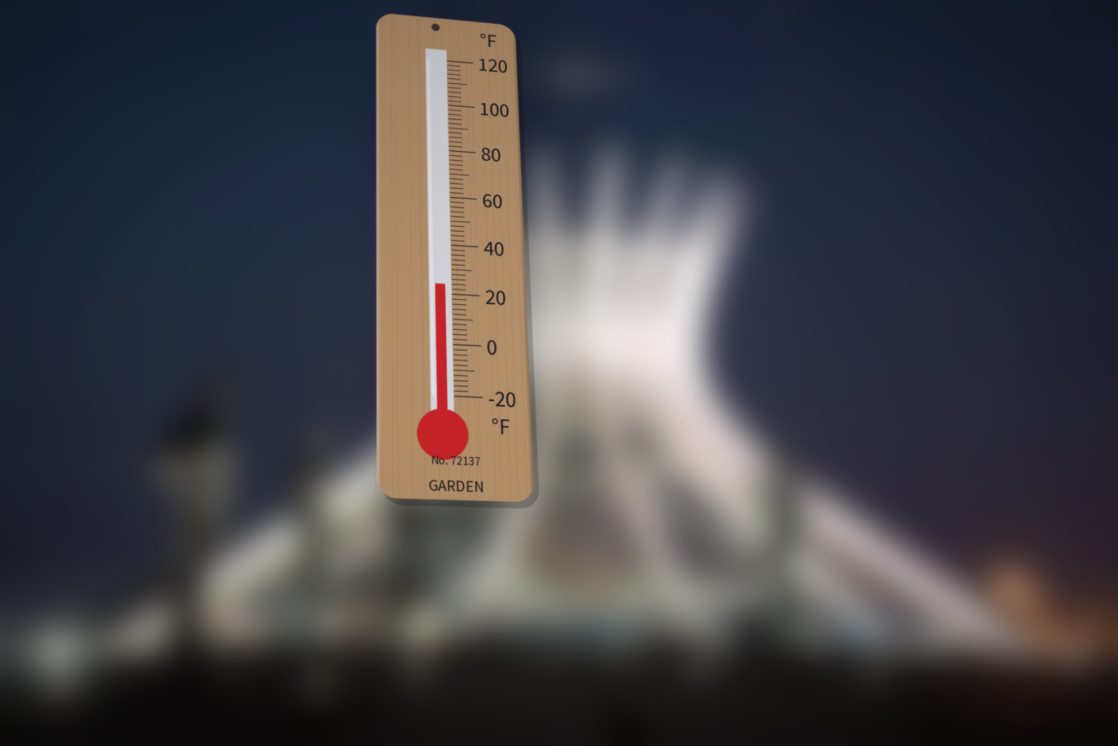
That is °F 24
